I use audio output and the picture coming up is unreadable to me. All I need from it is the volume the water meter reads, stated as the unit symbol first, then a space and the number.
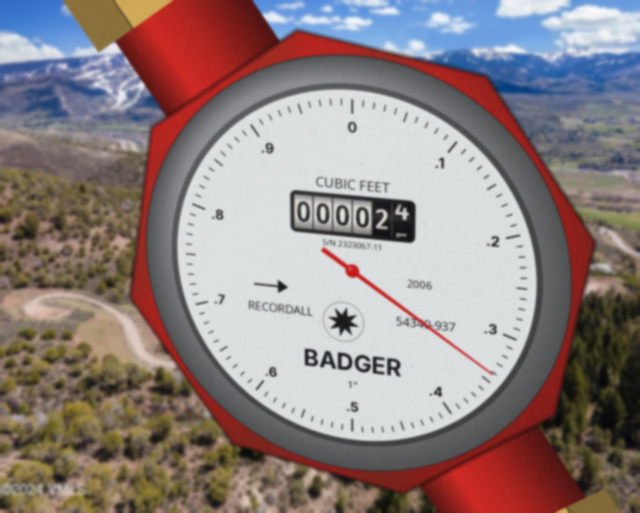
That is ft³ 24.34
